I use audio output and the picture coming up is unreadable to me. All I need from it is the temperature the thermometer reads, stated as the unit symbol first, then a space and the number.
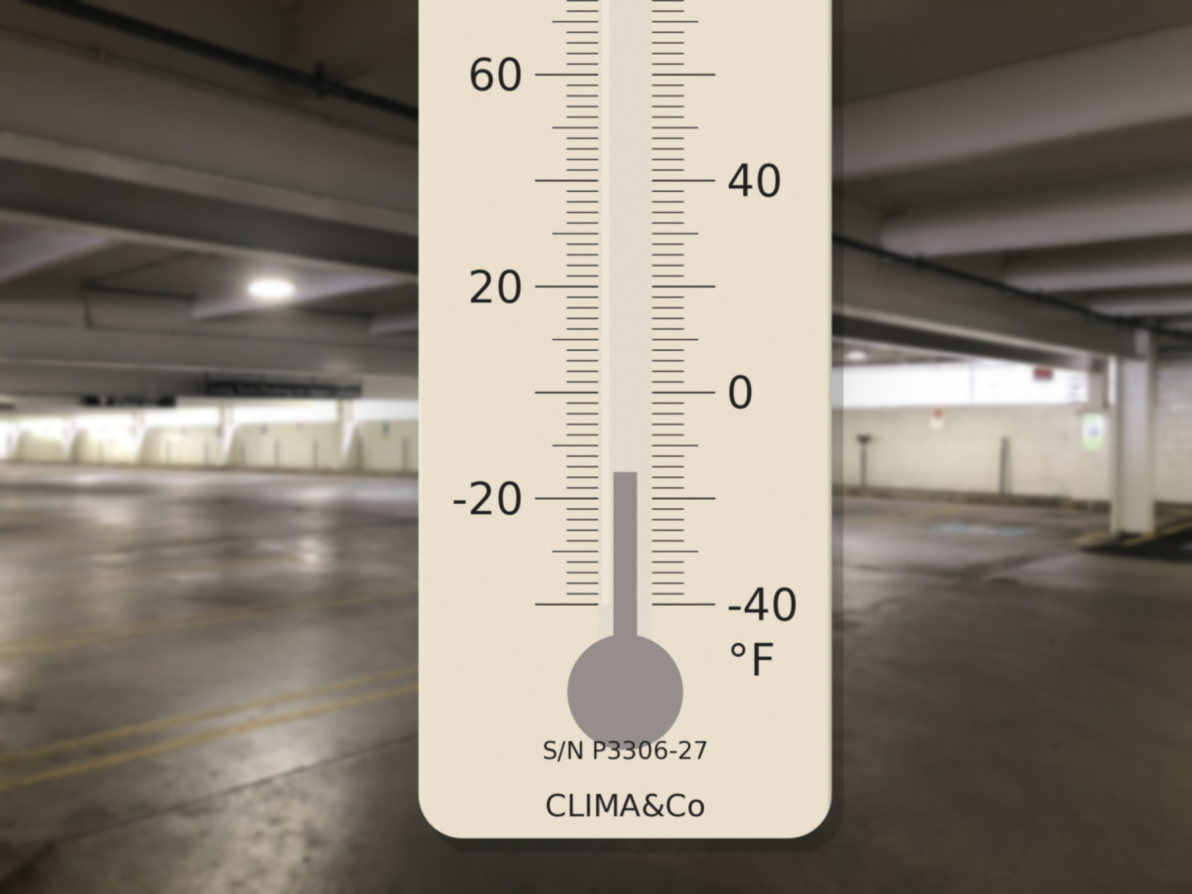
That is °F -15
